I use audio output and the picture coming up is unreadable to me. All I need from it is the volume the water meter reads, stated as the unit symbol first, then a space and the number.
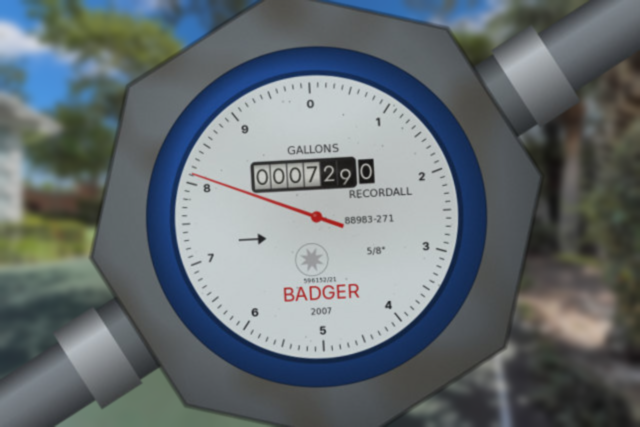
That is gal 7288.1
